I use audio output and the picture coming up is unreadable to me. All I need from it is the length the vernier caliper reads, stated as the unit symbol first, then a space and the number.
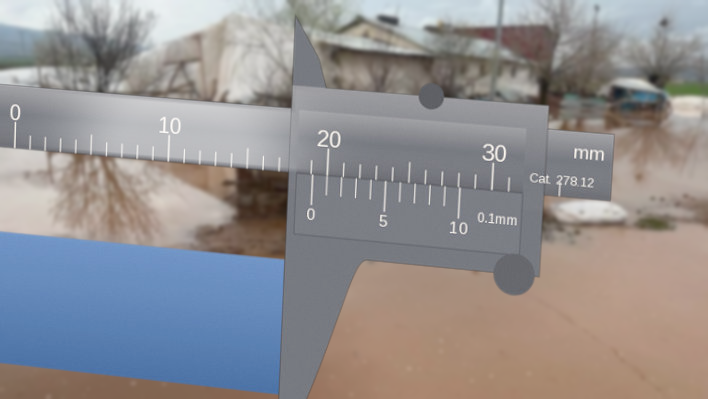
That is mm 19.1
